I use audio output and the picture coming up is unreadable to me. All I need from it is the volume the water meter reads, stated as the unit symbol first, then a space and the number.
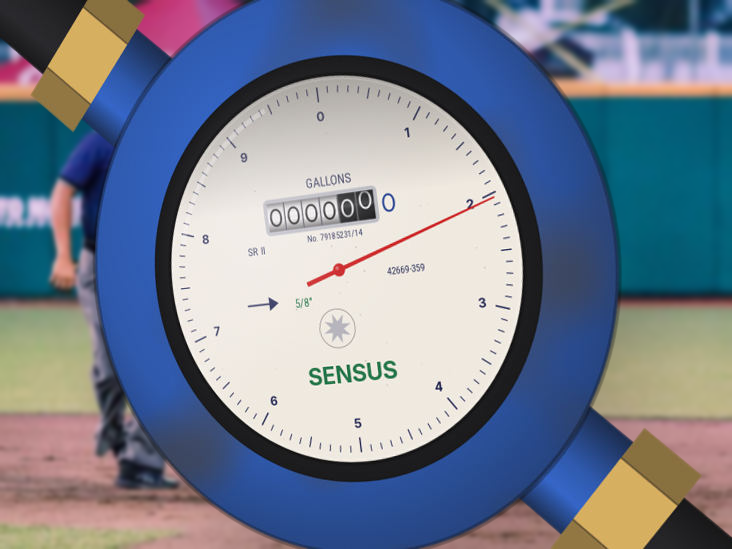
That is gal 2.0
